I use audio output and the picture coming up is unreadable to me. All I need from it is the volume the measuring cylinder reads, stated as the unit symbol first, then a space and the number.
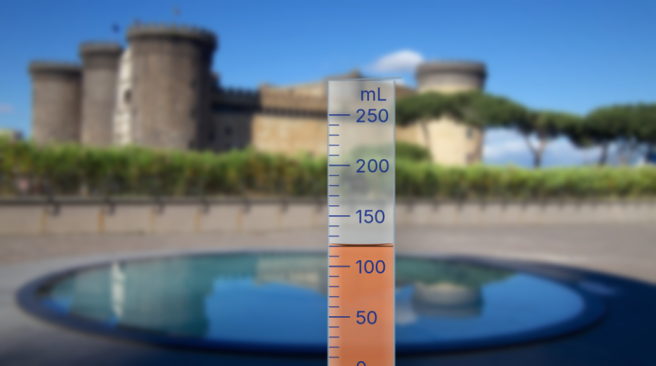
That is mL 120
